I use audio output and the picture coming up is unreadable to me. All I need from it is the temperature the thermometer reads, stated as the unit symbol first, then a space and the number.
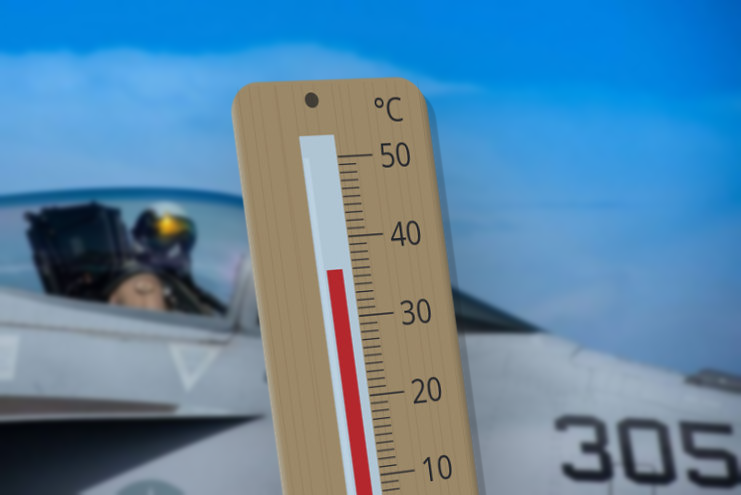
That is °C 36
